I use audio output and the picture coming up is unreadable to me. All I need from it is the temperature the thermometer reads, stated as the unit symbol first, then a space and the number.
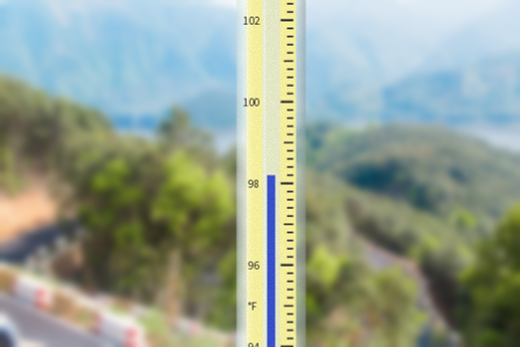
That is °F 98.2
